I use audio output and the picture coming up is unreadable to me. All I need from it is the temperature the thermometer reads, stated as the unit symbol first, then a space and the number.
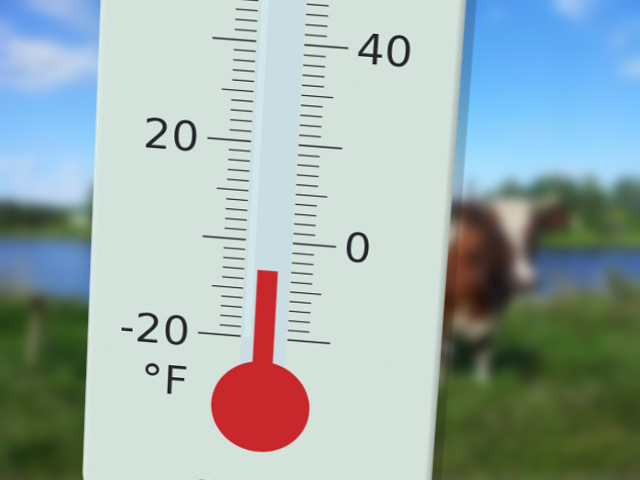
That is °F -6
